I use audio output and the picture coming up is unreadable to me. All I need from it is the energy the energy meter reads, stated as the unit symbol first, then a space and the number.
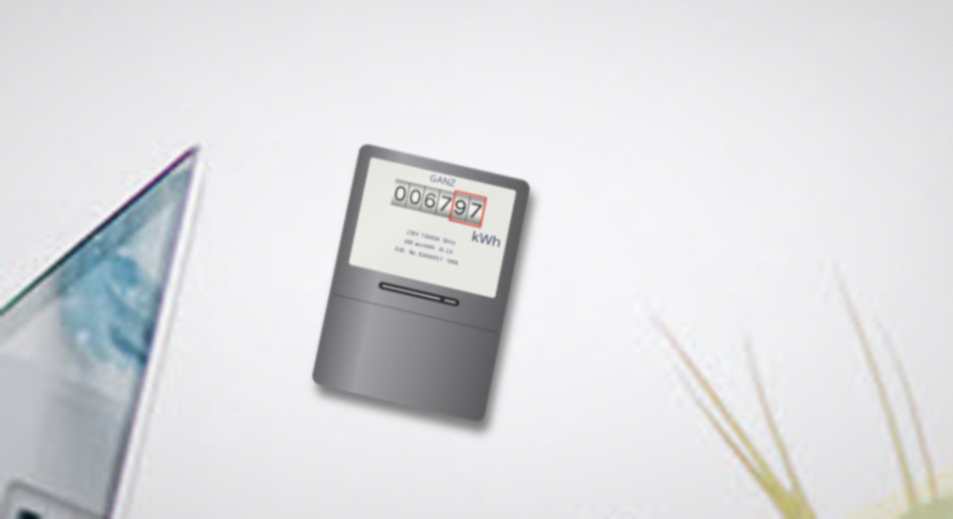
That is kWh 67.97
